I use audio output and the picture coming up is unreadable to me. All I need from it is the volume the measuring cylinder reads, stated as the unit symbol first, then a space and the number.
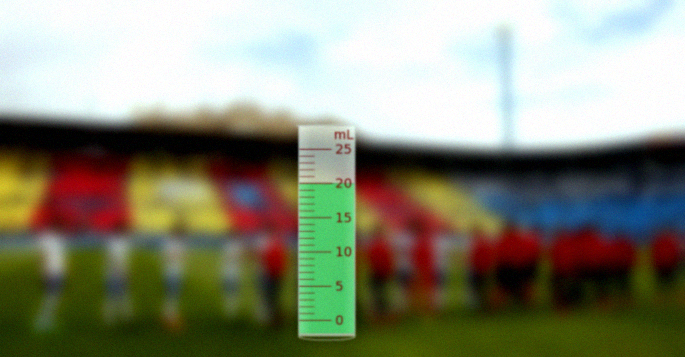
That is mL 20
